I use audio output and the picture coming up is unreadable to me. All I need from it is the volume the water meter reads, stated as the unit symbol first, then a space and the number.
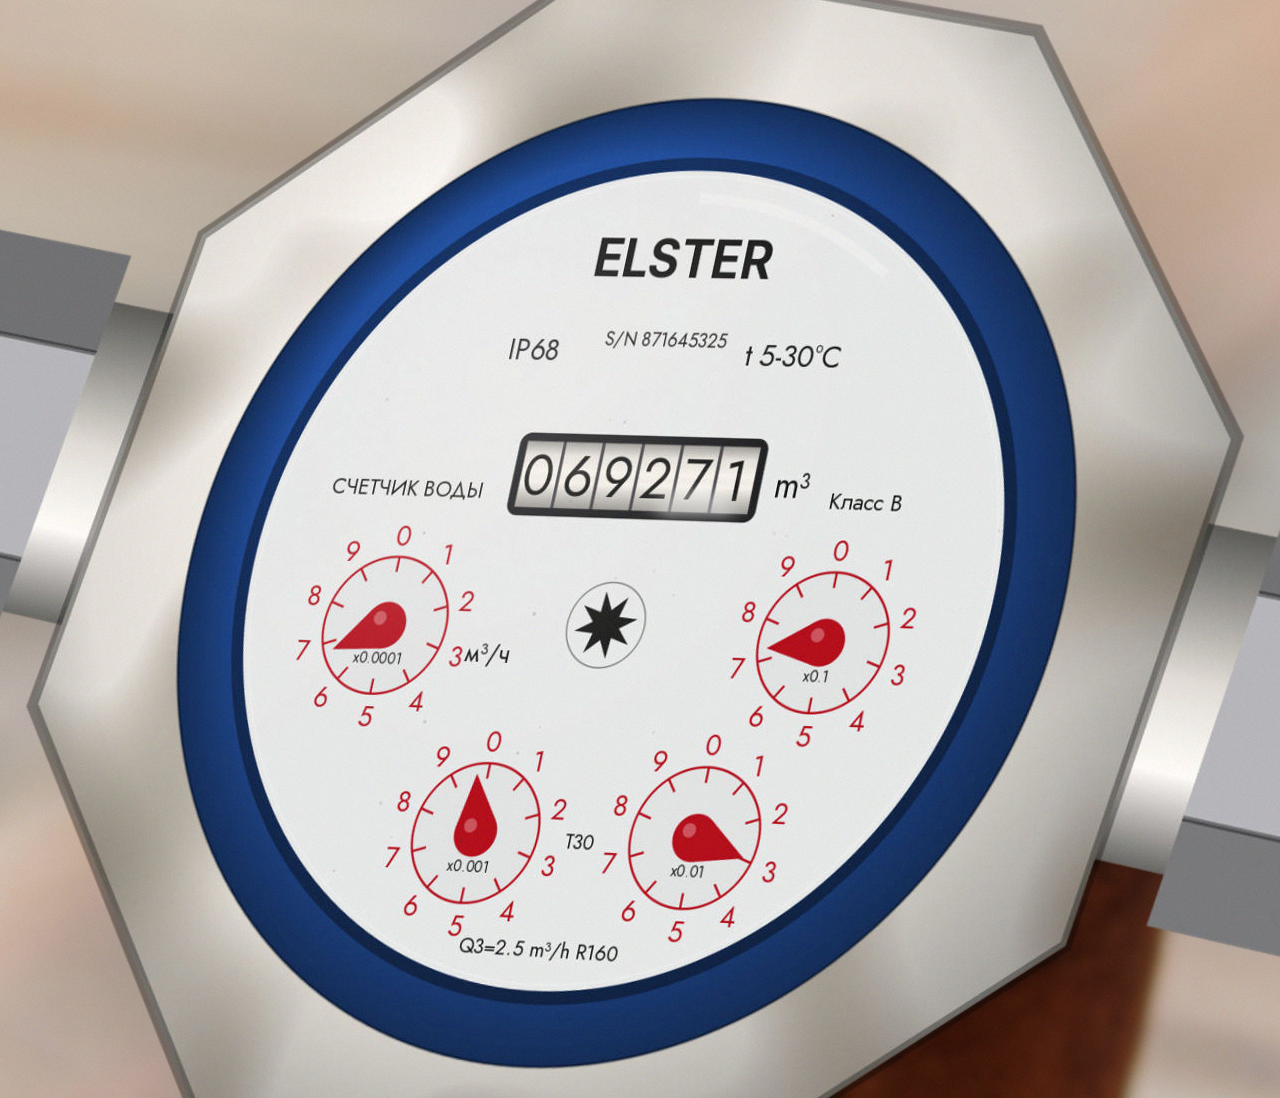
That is m³ 69271.7296
